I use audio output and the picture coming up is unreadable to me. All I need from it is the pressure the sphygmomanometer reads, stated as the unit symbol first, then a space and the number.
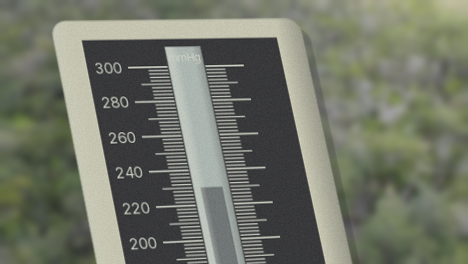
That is mmHg 230
